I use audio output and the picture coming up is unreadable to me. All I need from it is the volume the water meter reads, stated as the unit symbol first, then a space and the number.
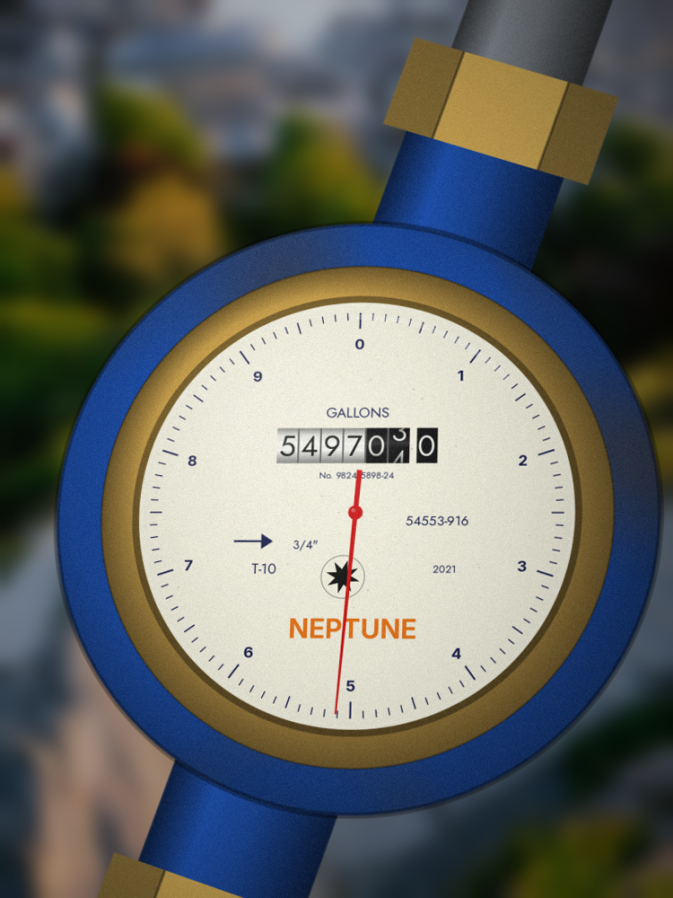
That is gal 5497035.1
